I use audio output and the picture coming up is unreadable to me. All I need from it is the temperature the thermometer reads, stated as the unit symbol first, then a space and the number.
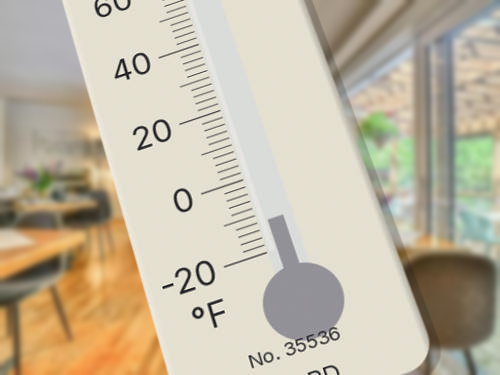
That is °F -12
